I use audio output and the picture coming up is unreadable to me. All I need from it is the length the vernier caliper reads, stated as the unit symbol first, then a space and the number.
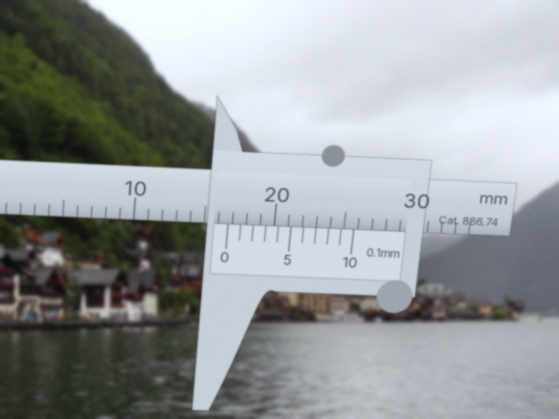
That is mm 16.7
